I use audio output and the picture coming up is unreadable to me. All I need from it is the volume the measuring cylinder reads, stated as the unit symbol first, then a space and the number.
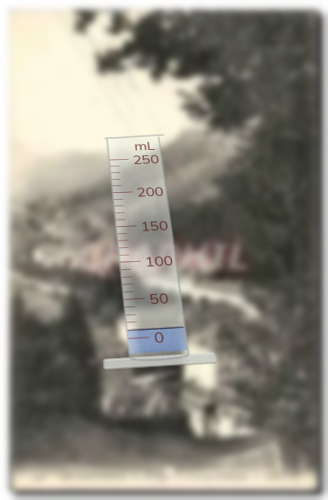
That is mL 10
